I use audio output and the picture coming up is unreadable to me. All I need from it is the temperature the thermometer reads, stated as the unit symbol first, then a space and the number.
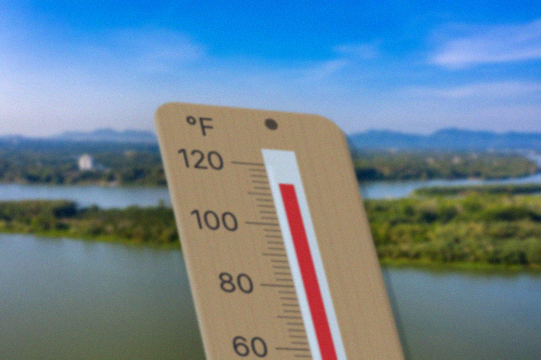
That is °F 114
